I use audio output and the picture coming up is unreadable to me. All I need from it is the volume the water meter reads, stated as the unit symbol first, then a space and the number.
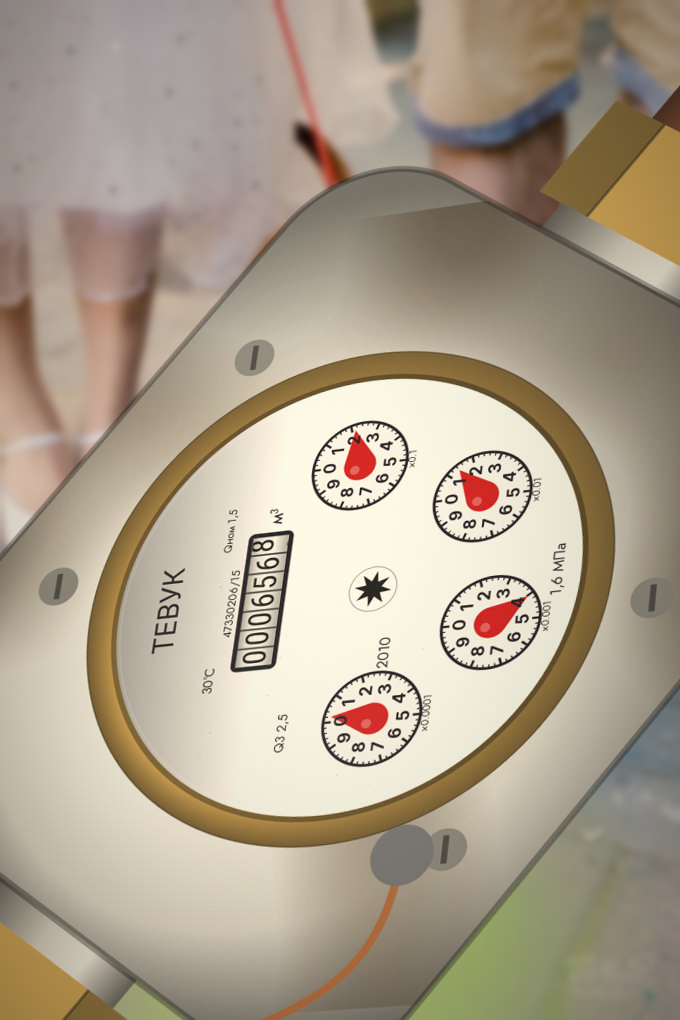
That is m³ 6568.2140
